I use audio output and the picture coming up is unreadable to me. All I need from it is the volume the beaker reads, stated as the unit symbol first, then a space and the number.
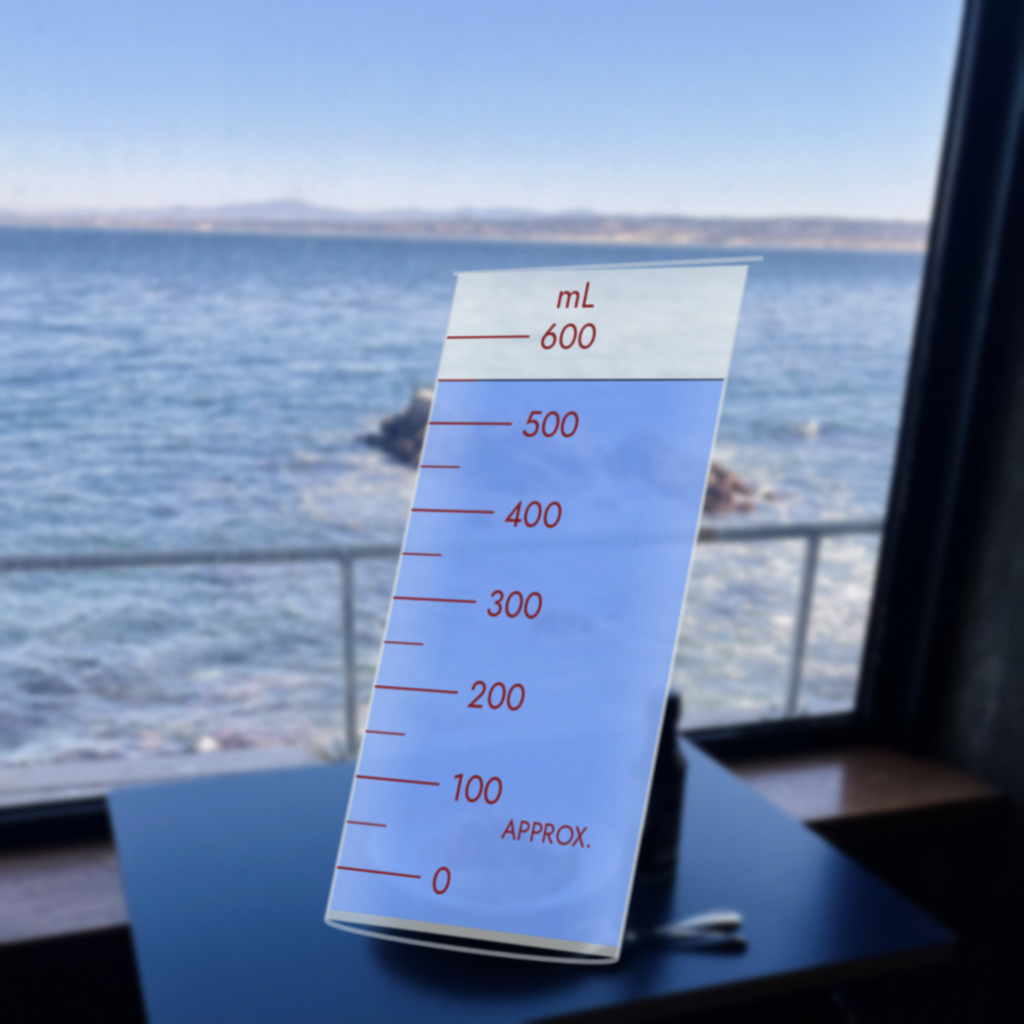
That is mL 550
